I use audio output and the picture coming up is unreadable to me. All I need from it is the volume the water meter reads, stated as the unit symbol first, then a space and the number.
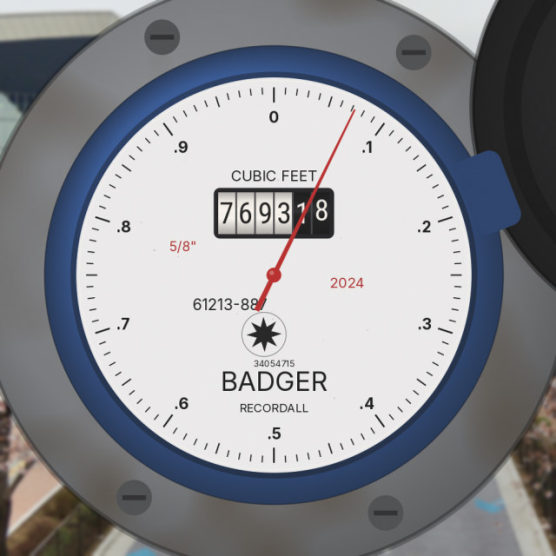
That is ft³ 769318.07
